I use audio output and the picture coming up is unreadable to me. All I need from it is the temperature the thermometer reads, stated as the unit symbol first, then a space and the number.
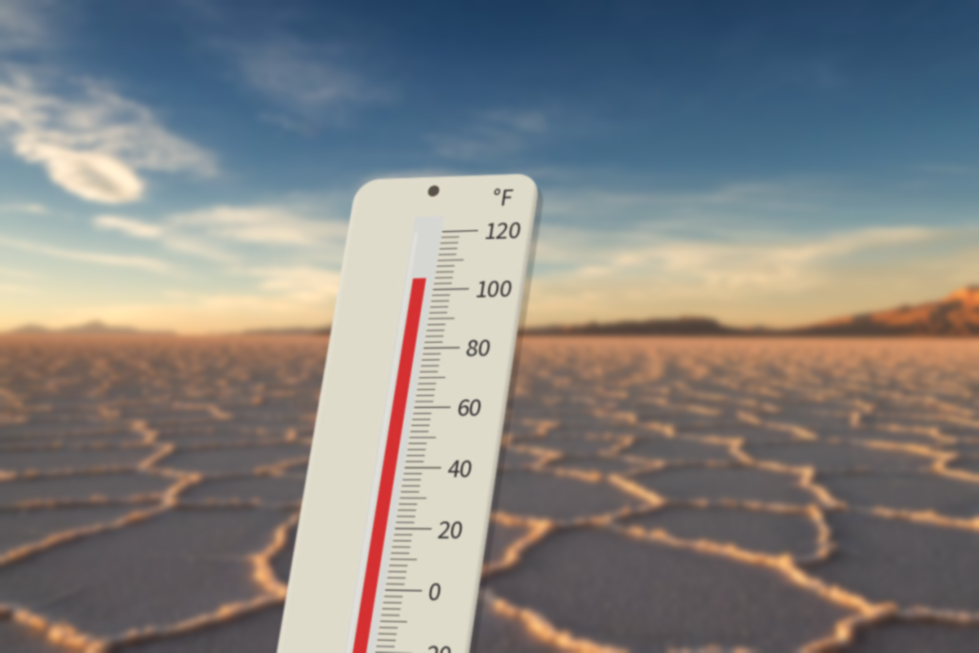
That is °F 104
